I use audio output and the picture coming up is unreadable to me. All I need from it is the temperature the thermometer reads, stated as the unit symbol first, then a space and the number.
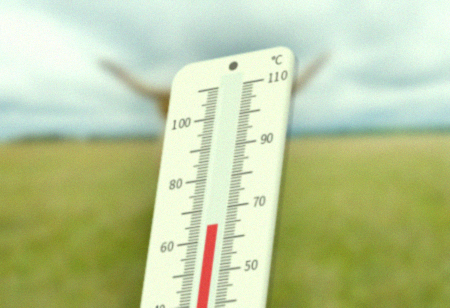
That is °C 65
